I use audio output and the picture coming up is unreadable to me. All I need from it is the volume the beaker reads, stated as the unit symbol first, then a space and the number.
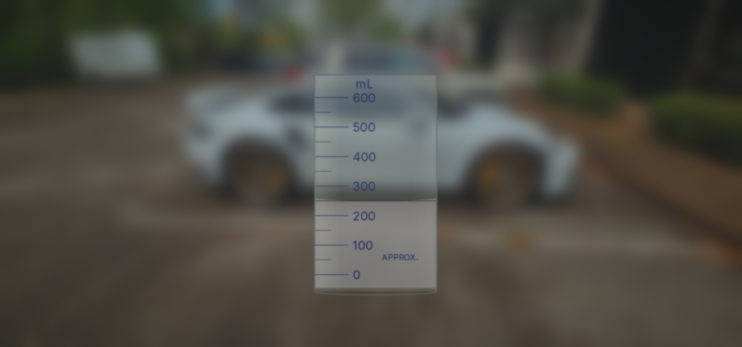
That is mL 250
